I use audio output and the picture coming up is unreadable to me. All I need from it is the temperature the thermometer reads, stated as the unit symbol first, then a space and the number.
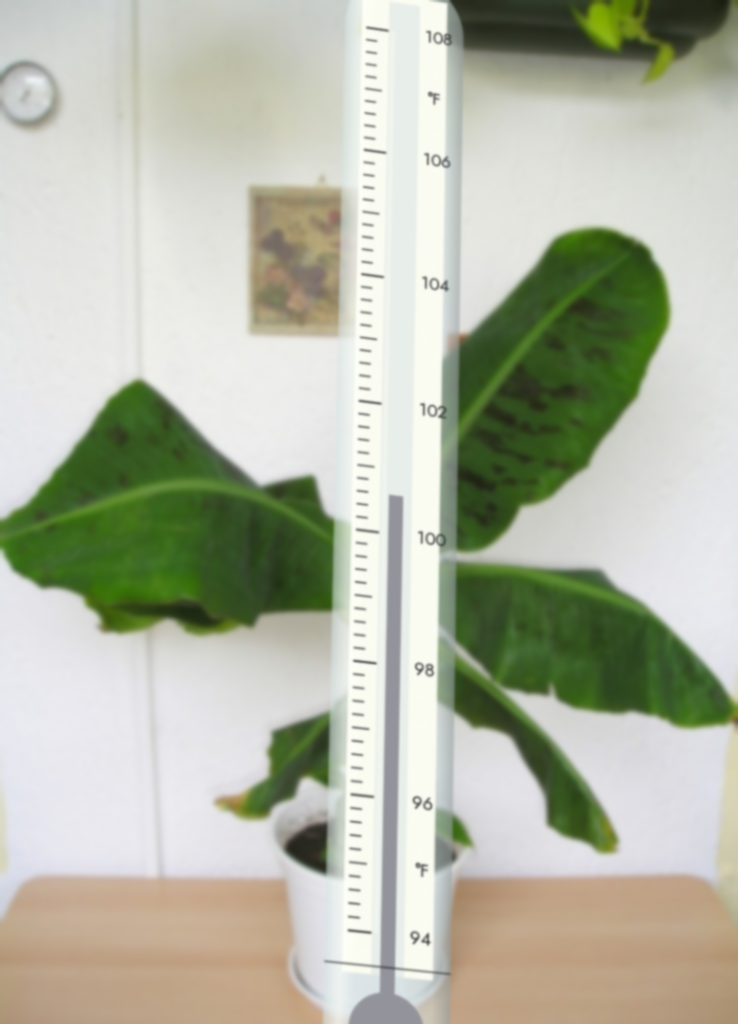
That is °F 100.6
